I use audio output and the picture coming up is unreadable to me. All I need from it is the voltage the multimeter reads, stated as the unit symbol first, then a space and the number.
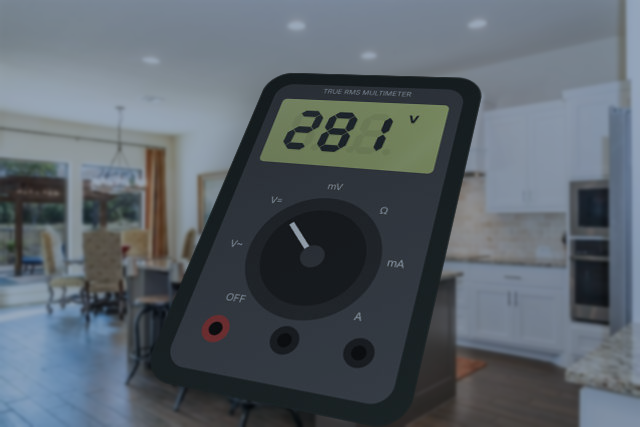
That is V 281
